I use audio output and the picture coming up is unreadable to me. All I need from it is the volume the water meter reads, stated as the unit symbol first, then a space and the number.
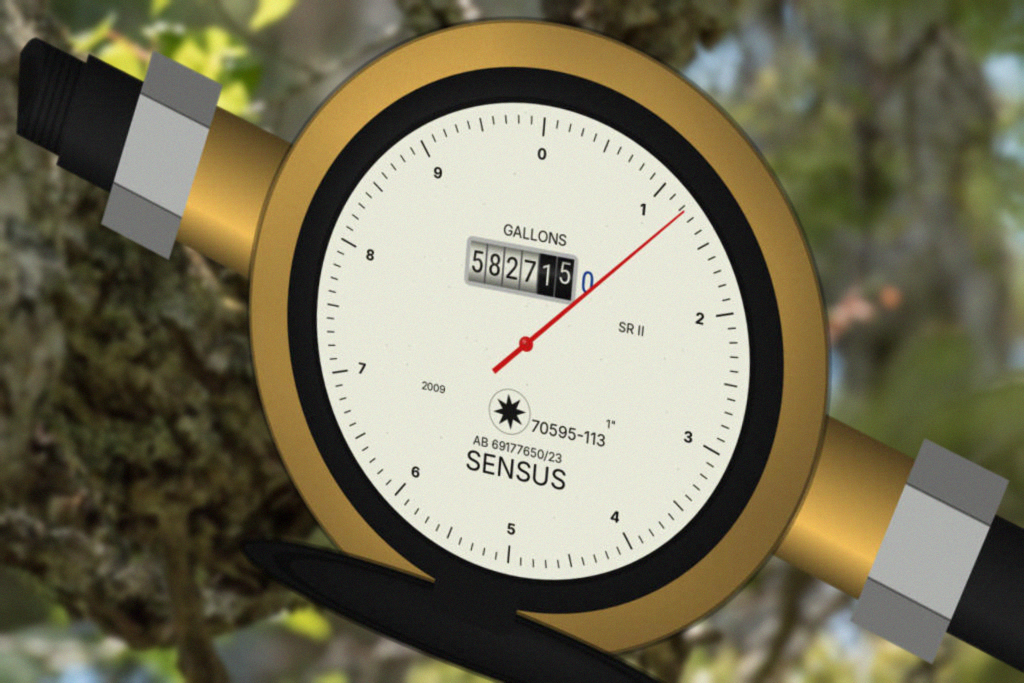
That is gal 5827151.2
